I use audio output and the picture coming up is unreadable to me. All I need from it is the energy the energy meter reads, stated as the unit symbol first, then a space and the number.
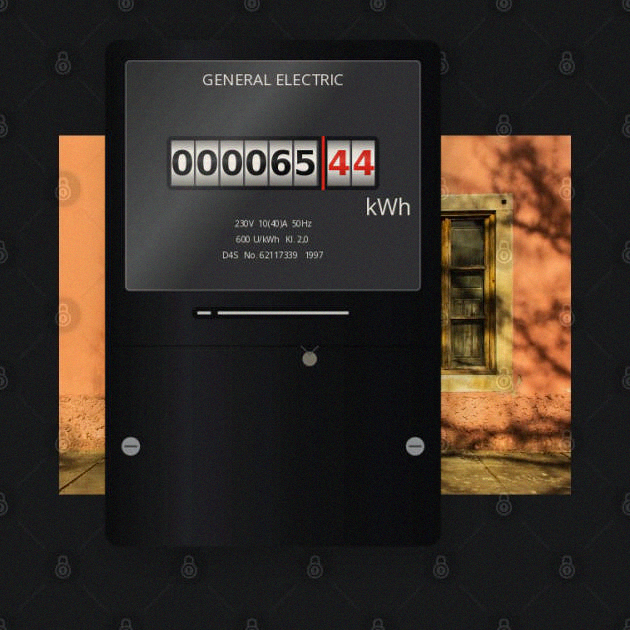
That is kWh 65.44
